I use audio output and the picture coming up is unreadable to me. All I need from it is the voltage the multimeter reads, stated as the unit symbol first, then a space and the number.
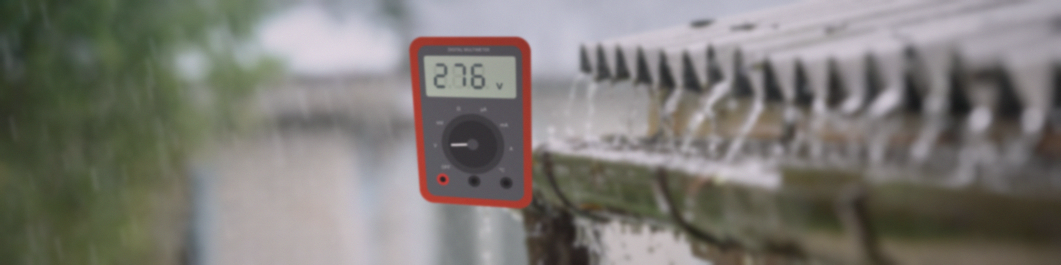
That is V 276
